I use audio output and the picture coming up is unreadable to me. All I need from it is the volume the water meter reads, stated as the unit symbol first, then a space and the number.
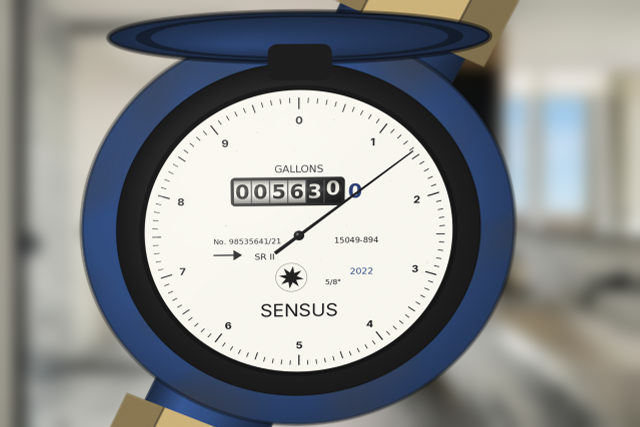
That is gal 56301.4
